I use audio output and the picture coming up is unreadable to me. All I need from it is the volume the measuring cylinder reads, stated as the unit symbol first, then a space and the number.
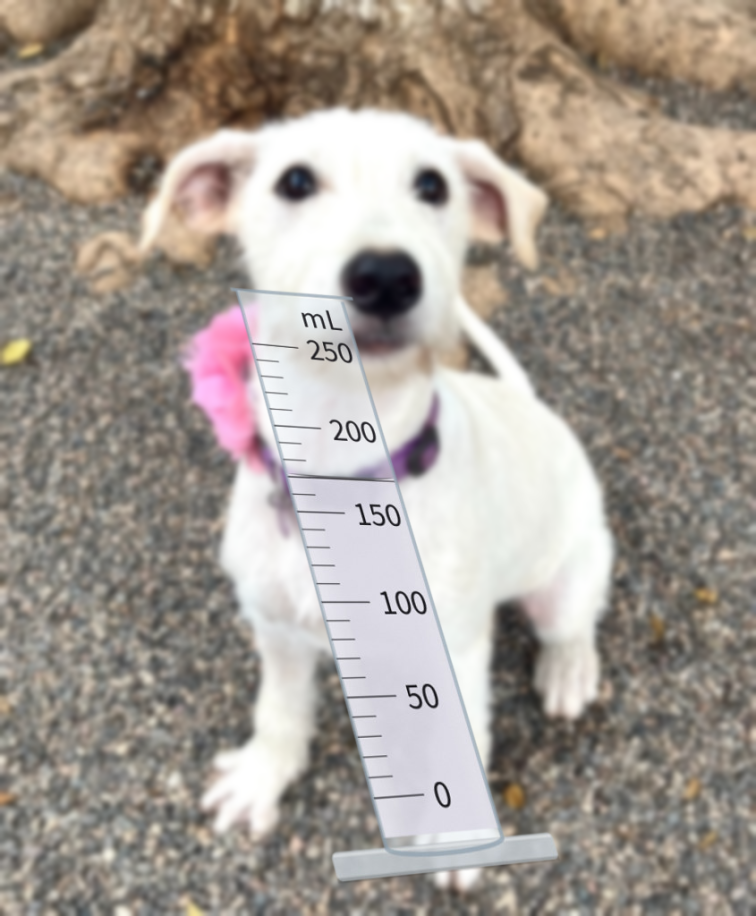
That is mL 170
